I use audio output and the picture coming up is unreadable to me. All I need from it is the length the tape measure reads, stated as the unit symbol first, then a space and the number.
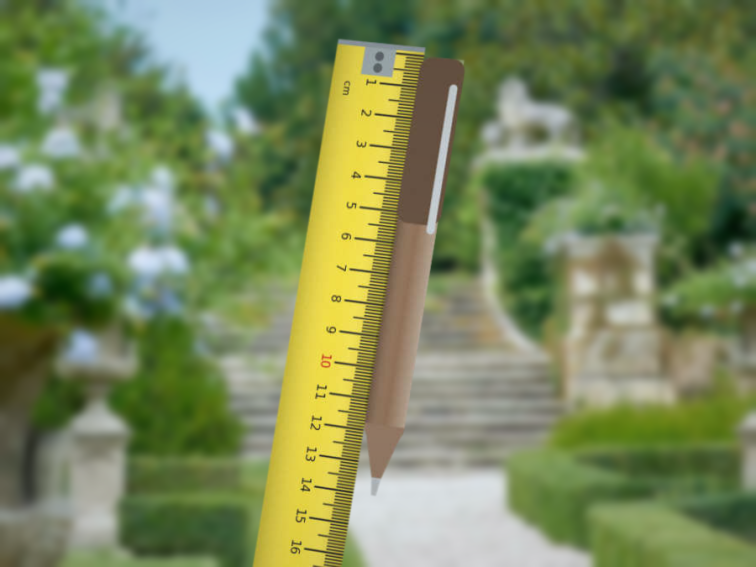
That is cm 14
